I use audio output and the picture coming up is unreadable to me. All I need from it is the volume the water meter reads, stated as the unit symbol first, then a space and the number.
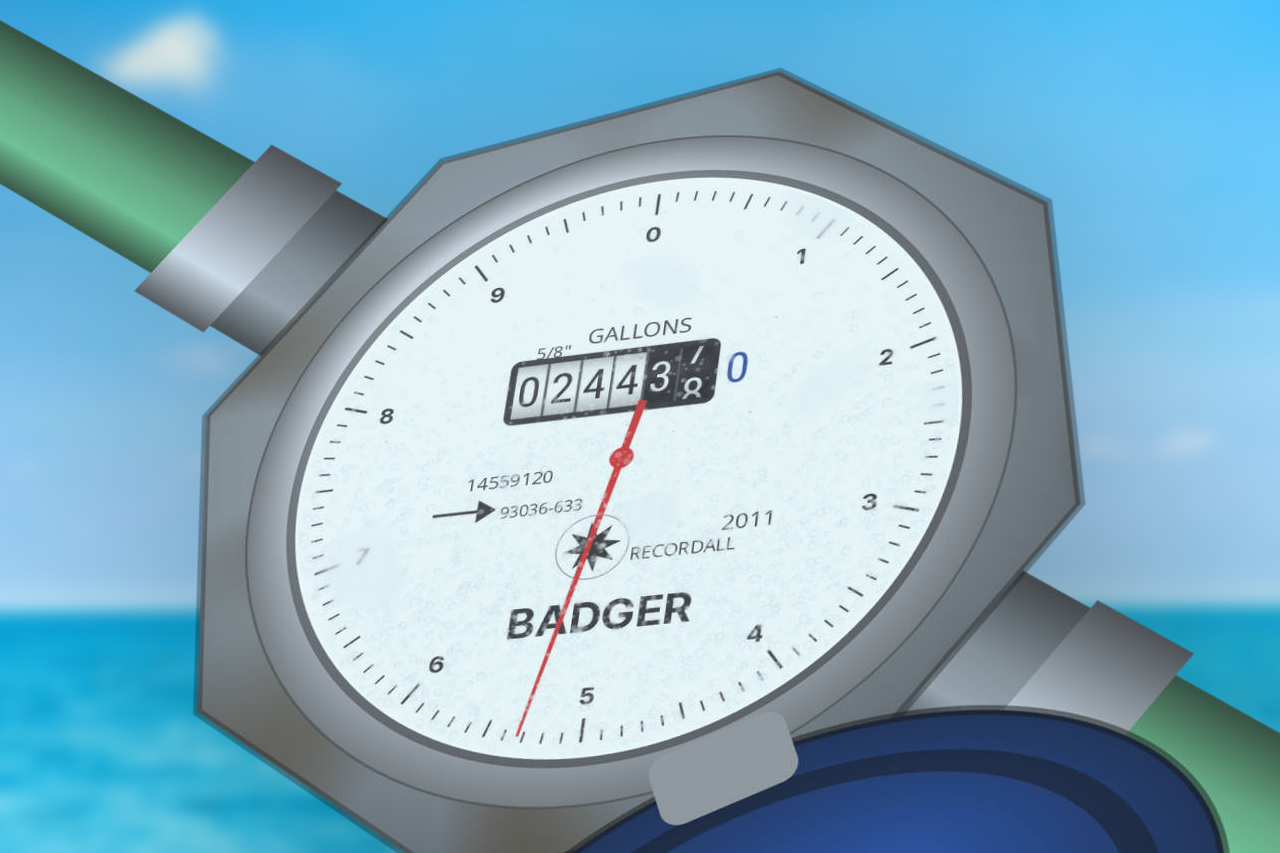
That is gal 244375.3
